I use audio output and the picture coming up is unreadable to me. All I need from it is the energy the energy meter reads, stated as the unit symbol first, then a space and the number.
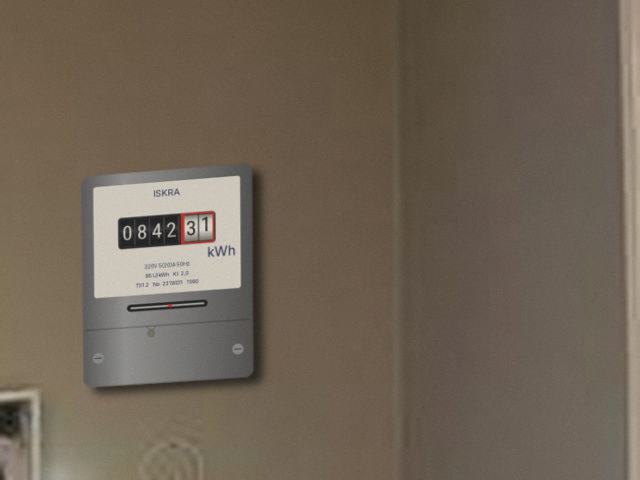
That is kWh 842.31
